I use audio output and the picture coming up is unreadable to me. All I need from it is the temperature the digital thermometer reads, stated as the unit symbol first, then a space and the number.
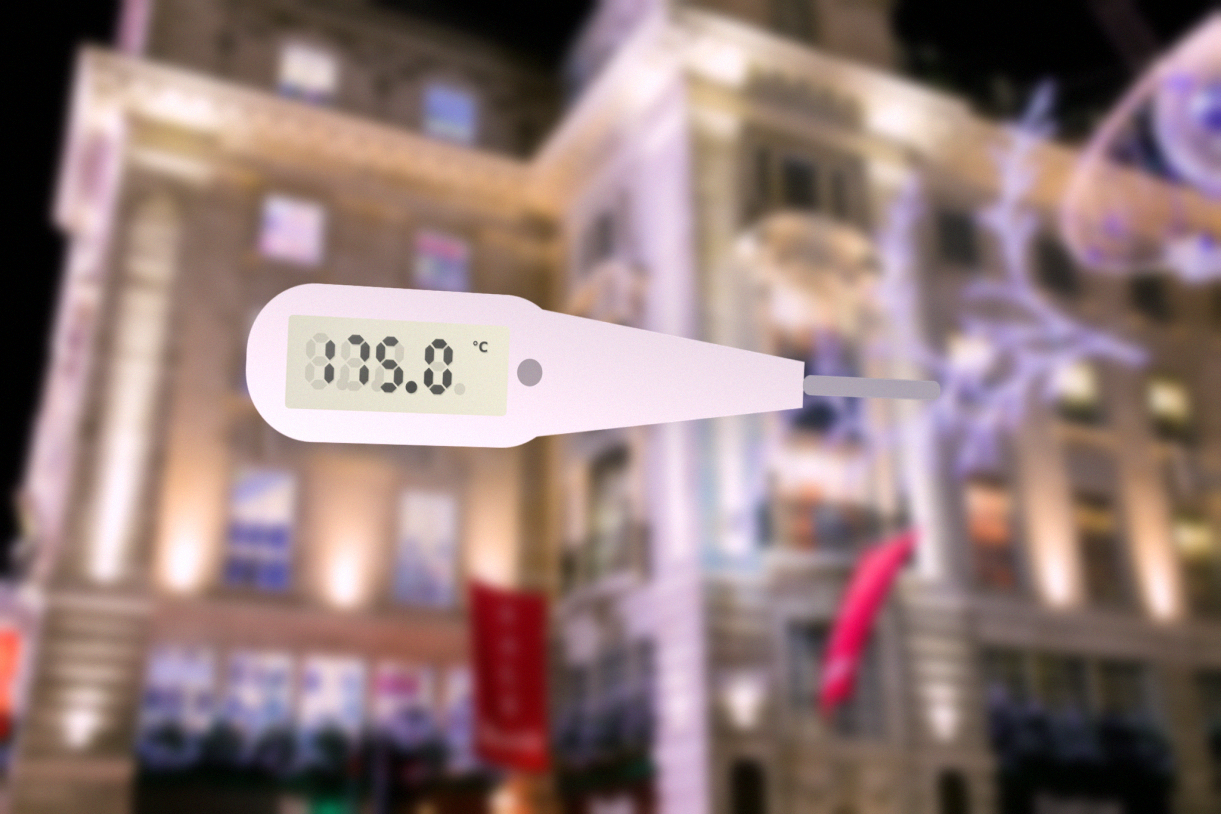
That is °C 175.0
